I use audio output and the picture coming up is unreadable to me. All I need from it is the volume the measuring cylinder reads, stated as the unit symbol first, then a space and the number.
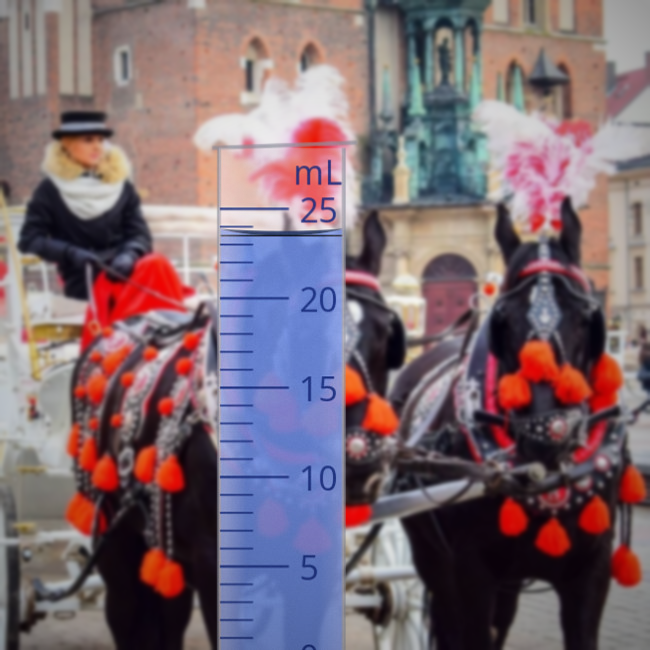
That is mL 23.5
